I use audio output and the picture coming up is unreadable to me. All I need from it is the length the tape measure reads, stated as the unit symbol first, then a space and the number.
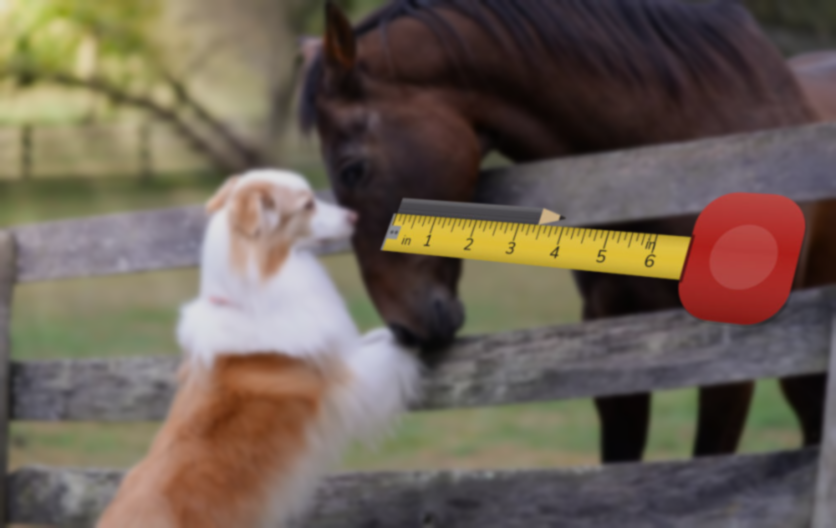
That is in 4
